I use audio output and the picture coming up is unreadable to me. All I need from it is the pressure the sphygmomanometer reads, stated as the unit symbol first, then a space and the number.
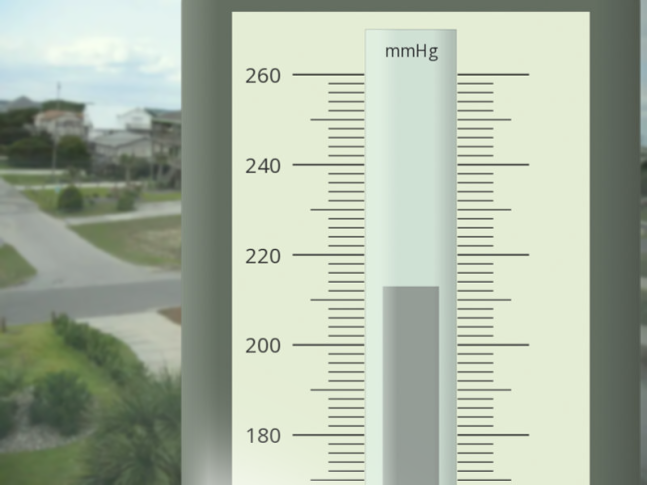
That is mmHg 213
